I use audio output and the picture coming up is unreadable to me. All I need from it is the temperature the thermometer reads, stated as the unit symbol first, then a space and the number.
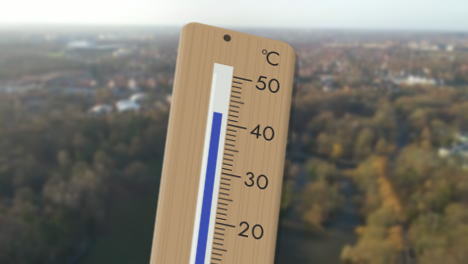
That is °C 42
